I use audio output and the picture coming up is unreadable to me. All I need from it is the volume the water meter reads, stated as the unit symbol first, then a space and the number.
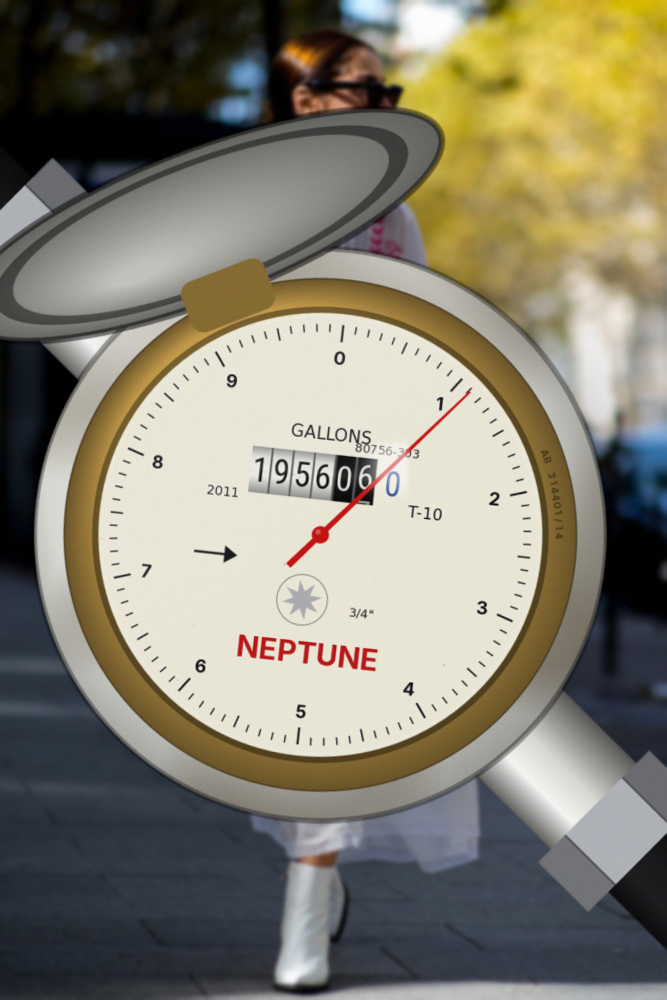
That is gal 1956061.1
